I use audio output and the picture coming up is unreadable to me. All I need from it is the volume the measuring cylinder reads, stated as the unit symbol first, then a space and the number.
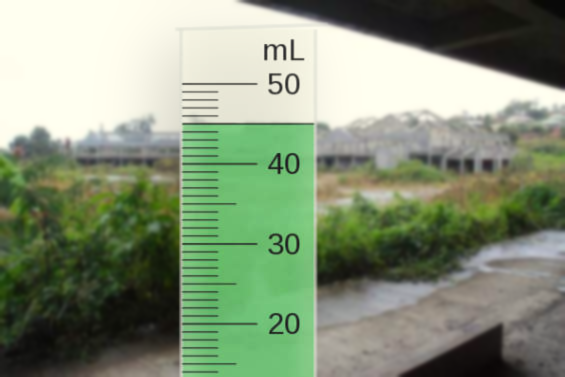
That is mL 45
